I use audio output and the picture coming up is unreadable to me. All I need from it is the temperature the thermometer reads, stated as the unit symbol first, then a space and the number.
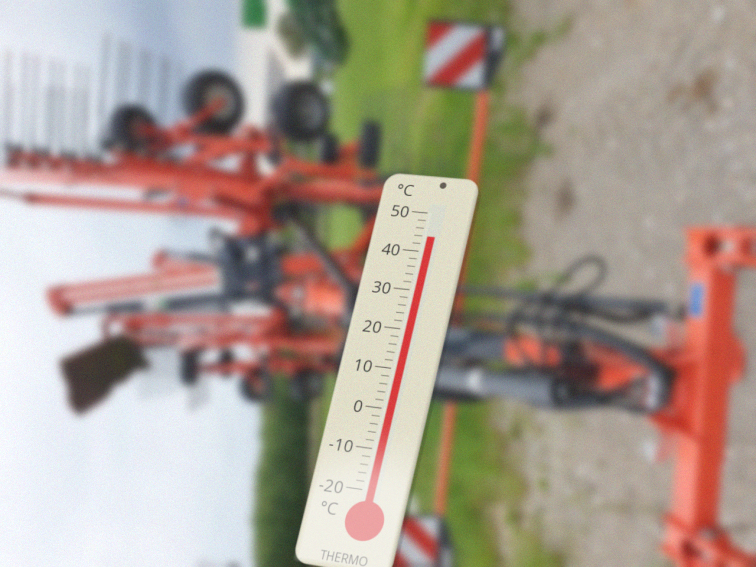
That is °C 44
